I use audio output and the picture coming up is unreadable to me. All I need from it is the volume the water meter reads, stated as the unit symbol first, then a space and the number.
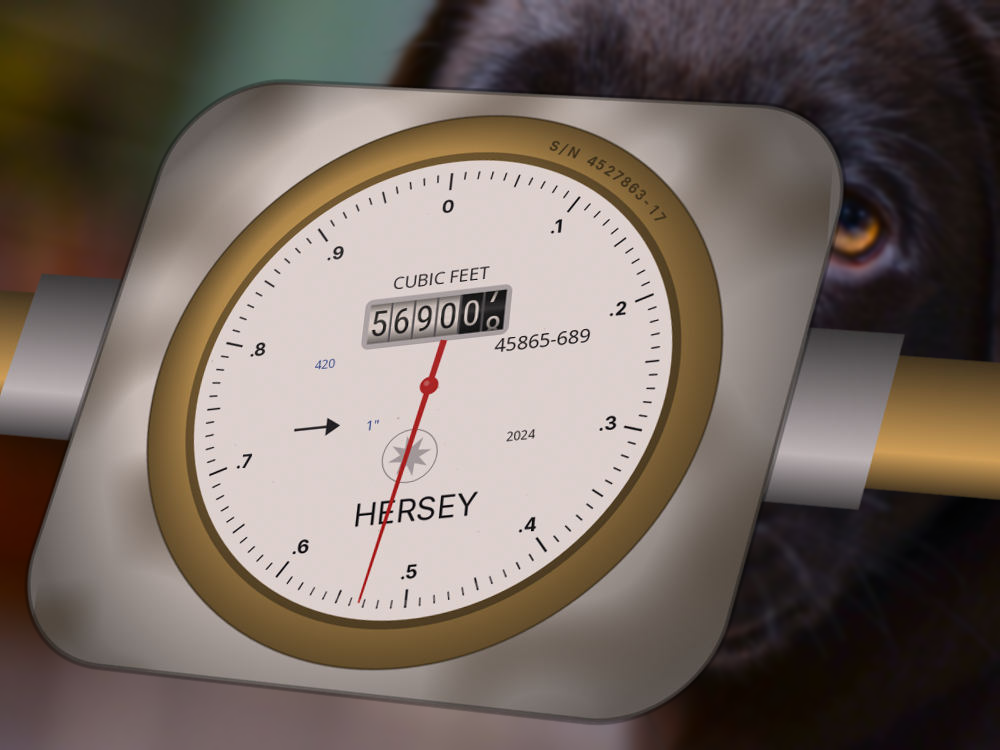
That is ft³ 569007.53
